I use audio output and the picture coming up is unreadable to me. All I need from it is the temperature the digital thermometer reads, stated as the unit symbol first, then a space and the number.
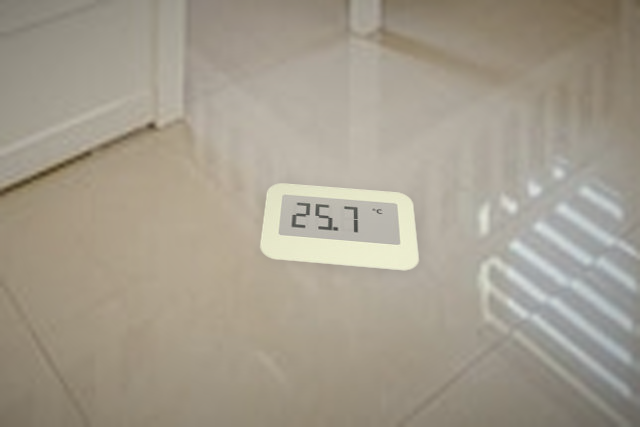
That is °C 25.7
